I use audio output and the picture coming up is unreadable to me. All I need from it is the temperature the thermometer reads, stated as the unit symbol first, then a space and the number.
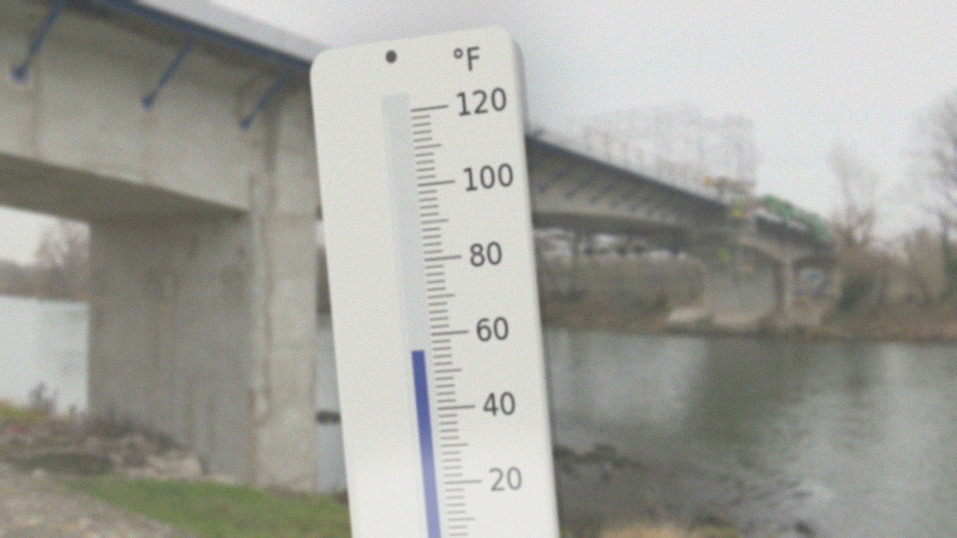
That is °F 56
